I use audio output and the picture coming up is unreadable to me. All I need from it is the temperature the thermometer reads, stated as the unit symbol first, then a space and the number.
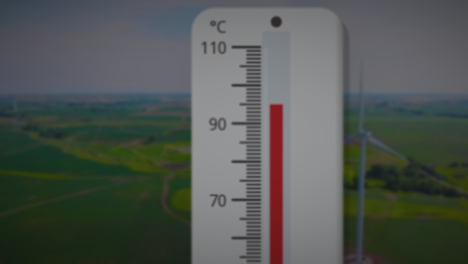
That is °C 95
